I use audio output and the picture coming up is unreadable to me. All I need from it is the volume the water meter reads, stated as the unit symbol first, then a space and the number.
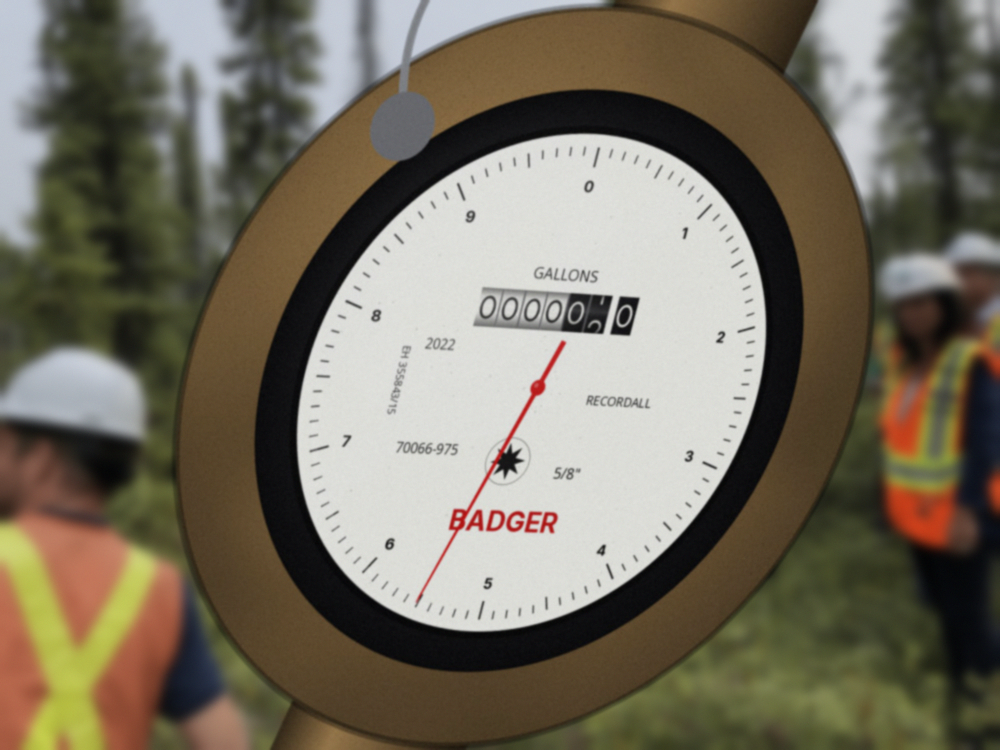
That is gal 15.5
